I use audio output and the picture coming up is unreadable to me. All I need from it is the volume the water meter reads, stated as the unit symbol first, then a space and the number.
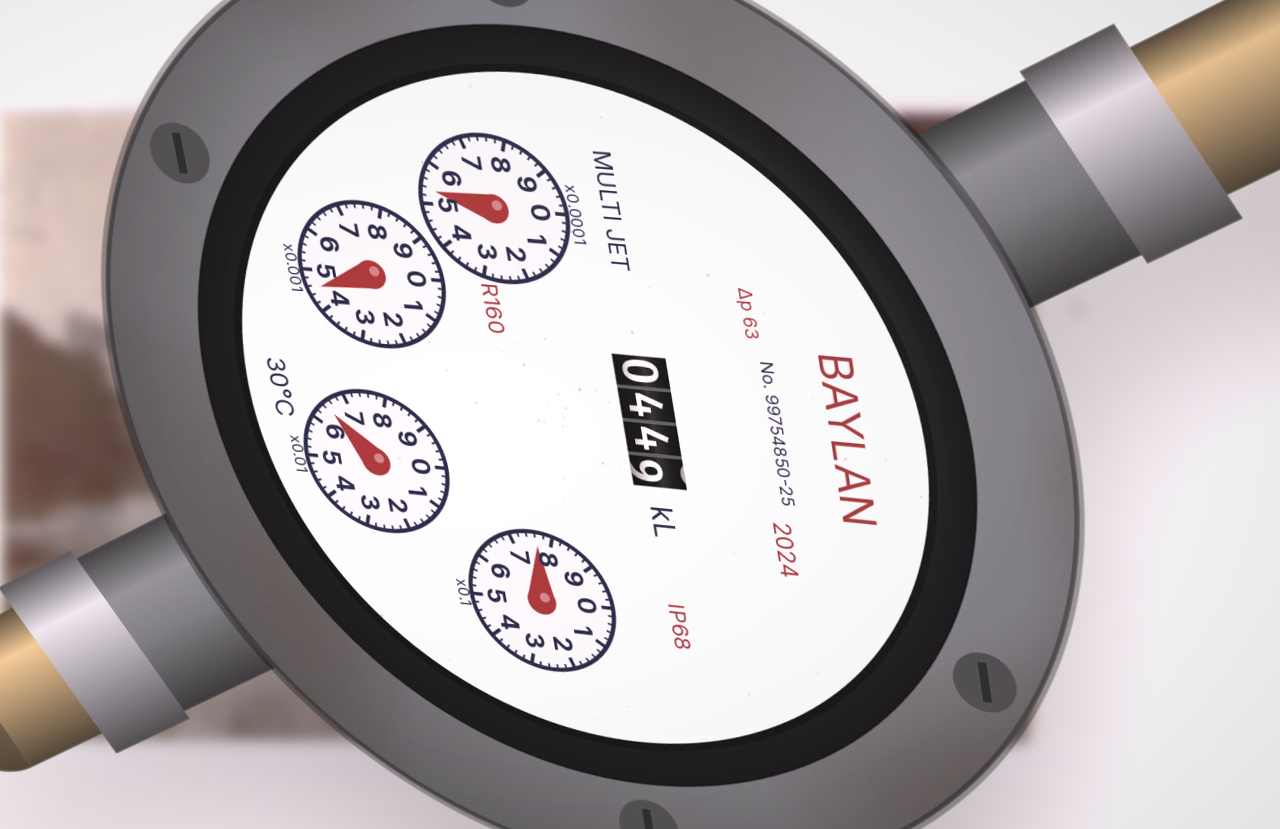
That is kL 448.7645
